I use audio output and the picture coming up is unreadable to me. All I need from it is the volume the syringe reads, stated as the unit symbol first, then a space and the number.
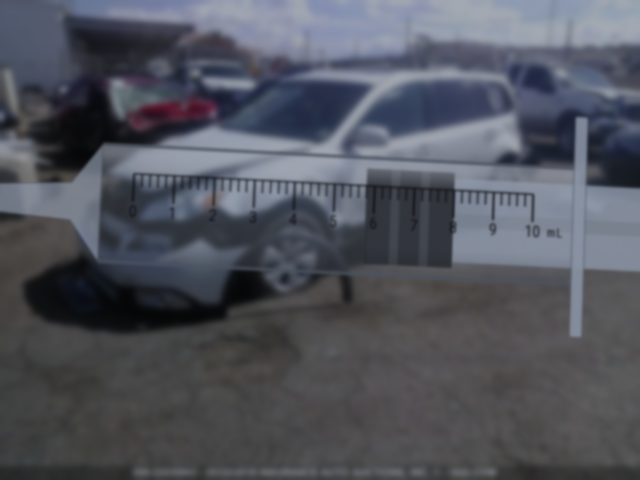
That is mL 5.8
